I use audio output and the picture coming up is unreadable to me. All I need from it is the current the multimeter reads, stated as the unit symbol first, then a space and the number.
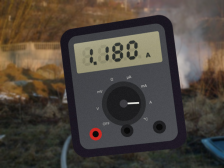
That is A 1.180
